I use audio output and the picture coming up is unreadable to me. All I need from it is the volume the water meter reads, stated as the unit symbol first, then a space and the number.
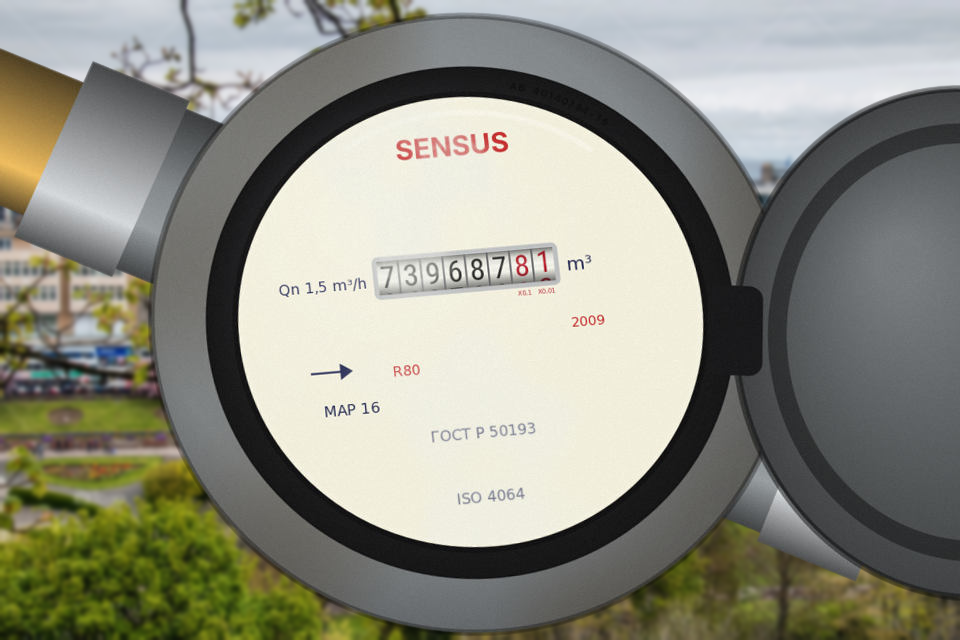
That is m³ 739687.81
